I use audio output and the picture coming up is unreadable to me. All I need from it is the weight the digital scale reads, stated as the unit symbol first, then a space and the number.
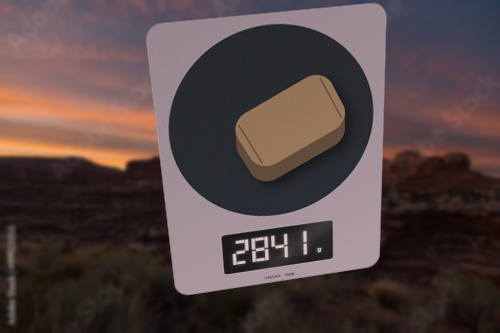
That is g 2841
